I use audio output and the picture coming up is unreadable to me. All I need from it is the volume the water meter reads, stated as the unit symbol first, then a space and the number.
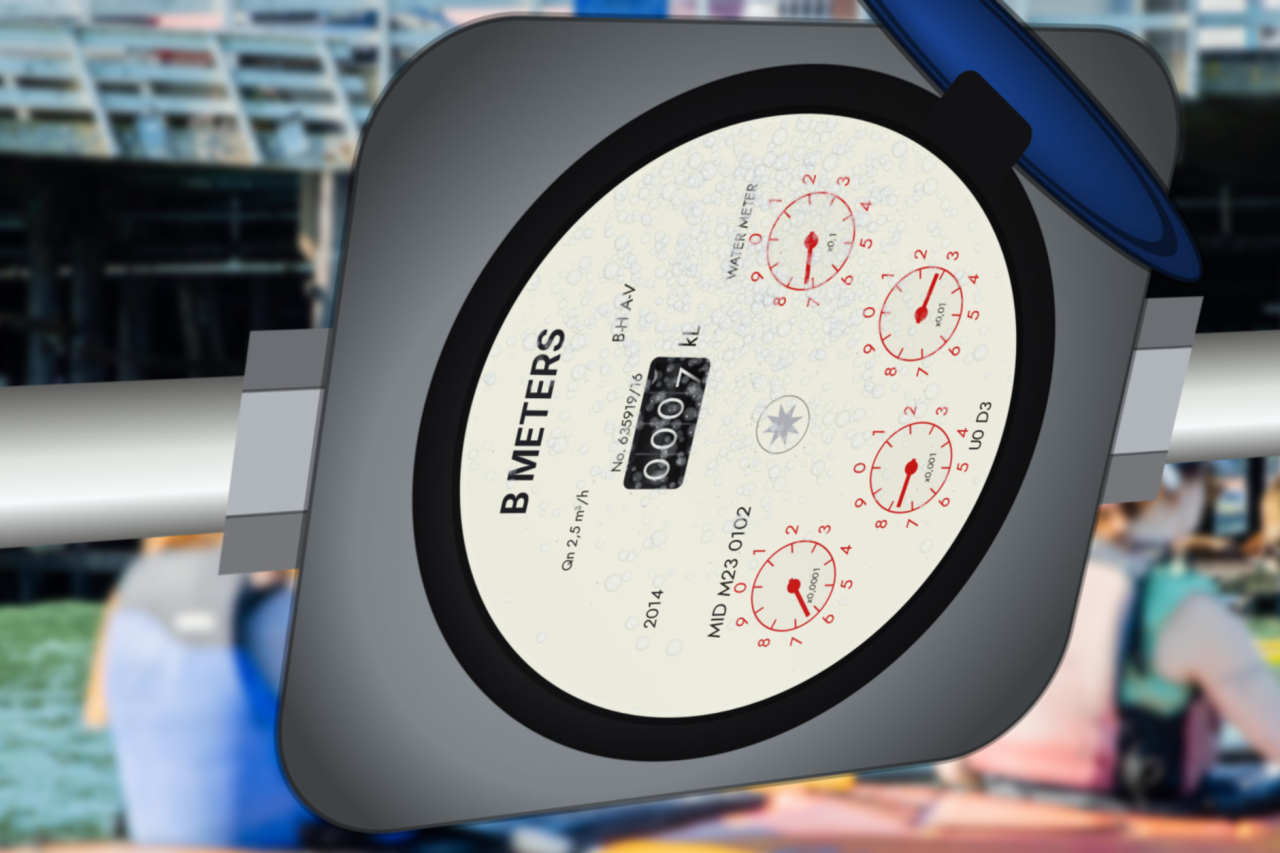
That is kL 6.7276
